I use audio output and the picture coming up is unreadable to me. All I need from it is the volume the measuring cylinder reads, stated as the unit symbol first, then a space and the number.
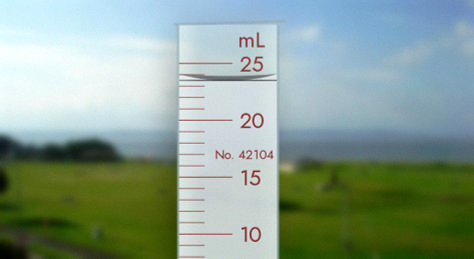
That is mL 23.5
